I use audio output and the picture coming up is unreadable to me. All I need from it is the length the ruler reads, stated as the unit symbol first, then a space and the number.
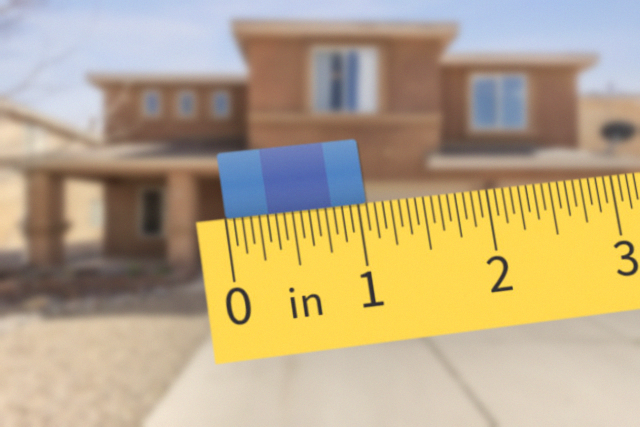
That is in 1.0625
